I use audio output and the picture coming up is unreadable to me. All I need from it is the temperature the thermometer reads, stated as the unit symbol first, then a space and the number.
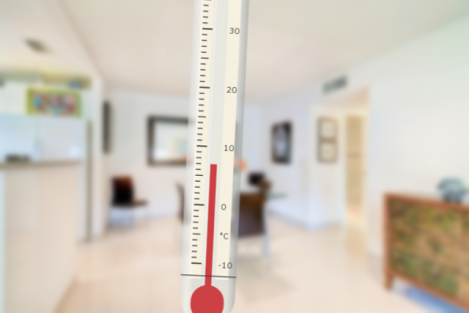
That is °C 7
